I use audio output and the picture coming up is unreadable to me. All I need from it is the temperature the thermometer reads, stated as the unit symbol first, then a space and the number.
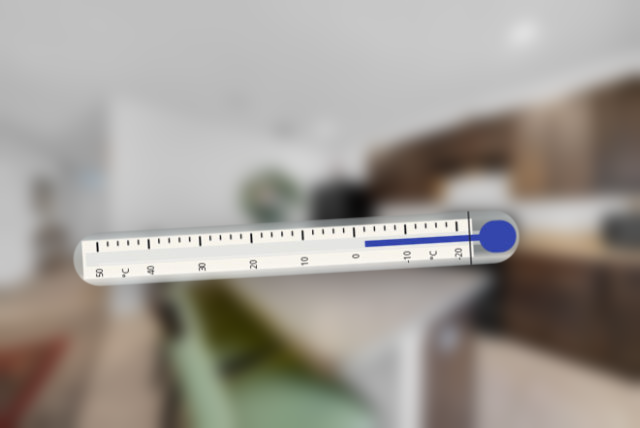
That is °C -2
